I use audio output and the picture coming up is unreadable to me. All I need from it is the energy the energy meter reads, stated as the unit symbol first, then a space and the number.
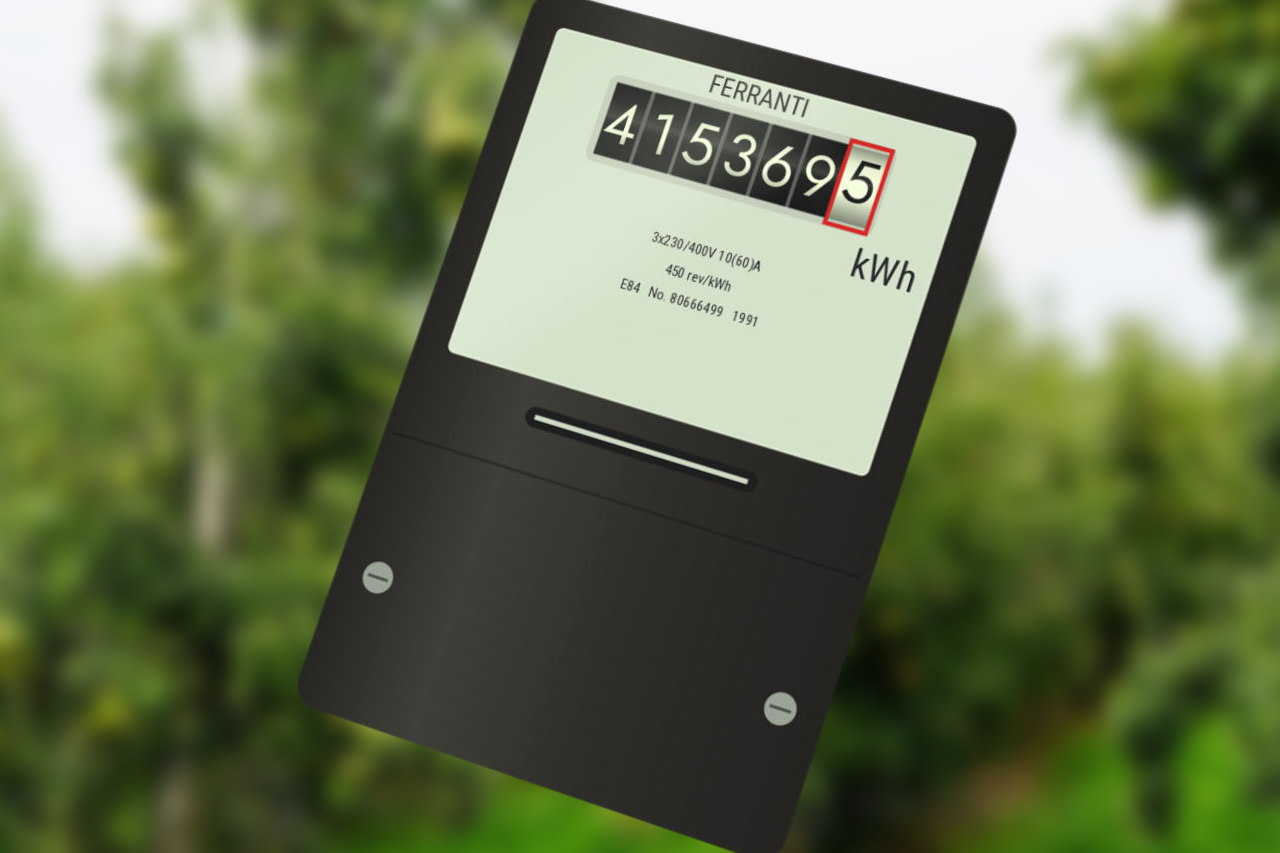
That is kWh 415369.5
